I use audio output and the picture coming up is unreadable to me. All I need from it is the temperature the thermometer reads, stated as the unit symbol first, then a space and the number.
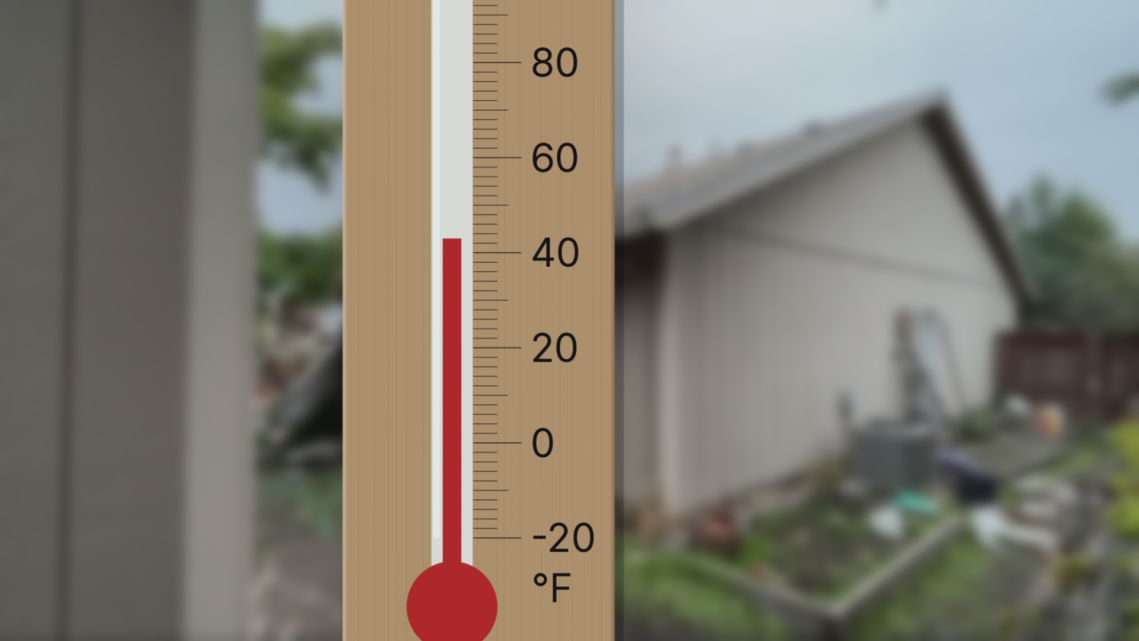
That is °F 43
